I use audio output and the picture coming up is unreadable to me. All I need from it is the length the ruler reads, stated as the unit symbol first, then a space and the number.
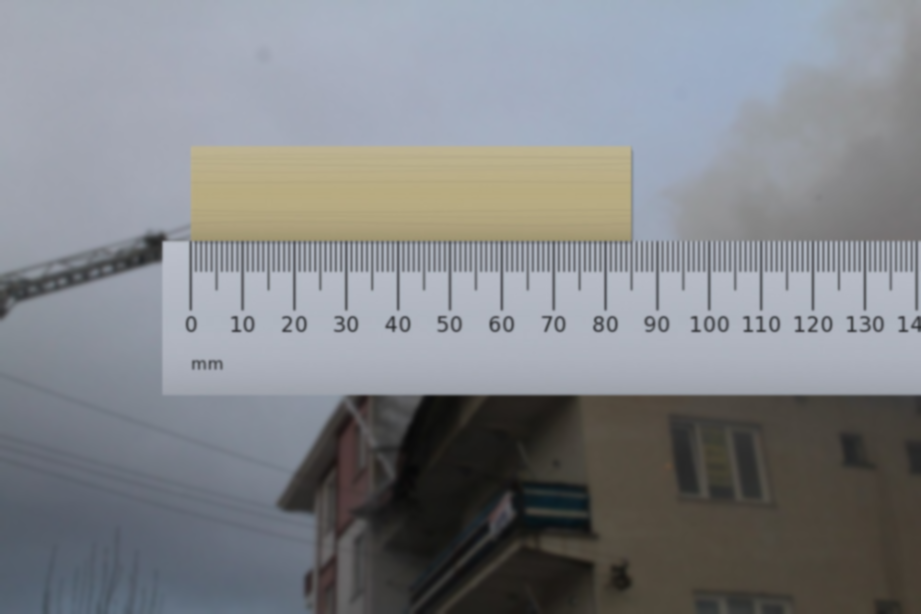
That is mm 85
